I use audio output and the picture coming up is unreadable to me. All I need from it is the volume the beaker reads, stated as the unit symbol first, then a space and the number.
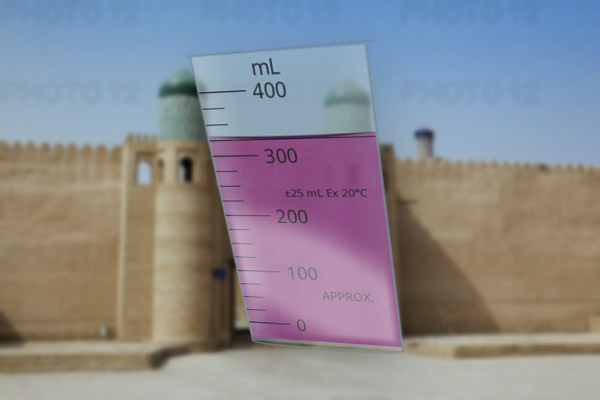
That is mL 325
